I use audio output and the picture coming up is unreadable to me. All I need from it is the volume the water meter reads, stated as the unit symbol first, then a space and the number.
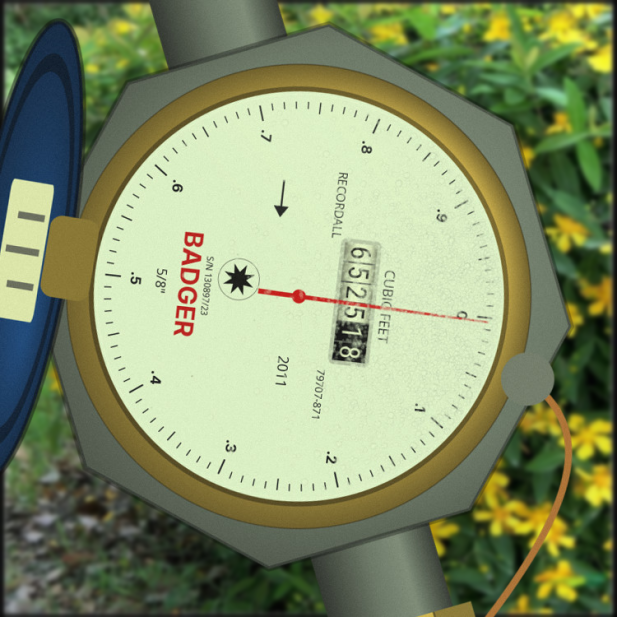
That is ft³ 652518.00
